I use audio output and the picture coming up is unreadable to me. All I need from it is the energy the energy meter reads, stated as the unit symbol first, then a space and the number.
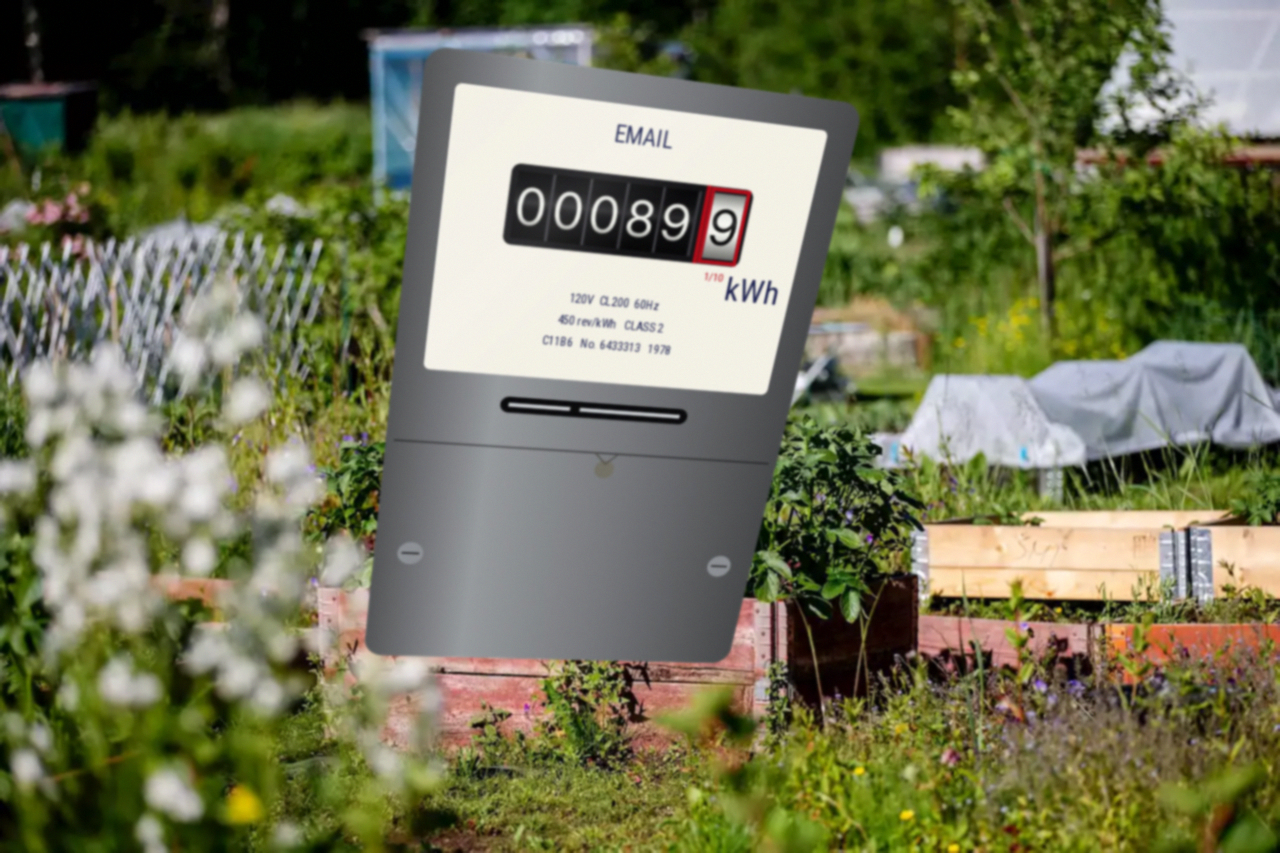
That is kWh 89.9
